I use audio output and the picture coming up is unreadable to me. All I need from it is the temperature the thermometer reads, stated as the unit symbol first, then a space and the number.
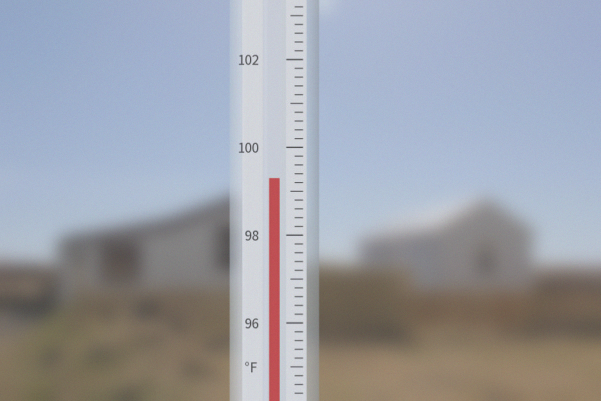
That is °F 99.3
